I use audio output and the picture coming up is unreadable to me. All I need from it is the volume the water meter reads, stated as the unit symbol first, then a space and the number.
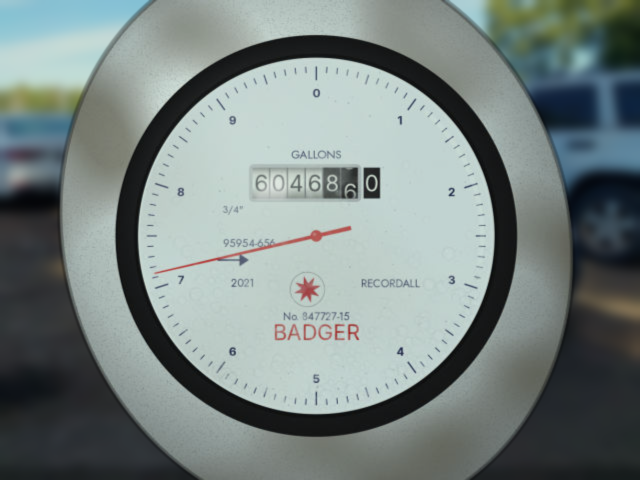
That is gal 6046857.1
